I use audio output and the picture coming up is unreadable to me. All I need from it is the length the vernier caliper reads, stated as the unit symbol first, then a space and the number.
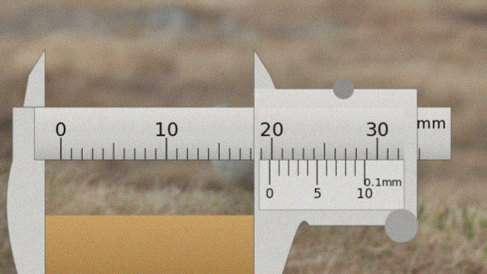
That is mm 19.8
